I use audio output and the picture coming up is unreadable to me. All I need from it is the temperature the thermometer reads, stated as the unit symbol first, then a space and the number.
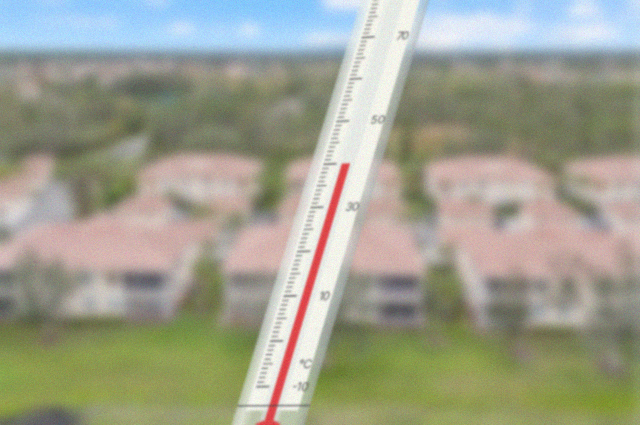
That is °C 40
